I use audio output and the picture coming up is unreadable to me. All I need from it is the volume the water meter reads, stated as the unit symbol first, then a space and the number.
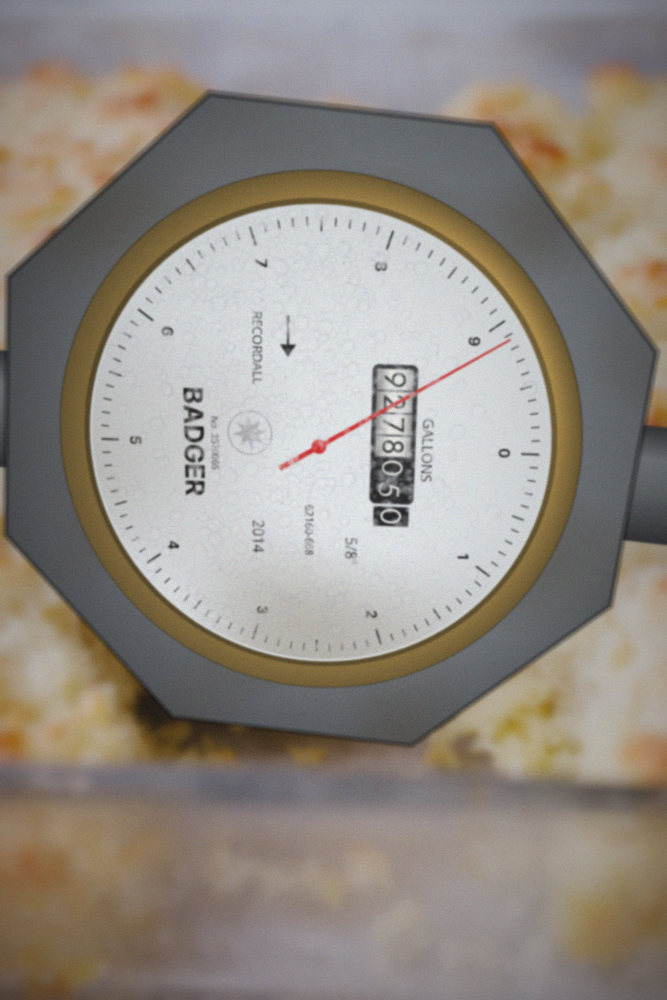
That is gal 9278049.1
